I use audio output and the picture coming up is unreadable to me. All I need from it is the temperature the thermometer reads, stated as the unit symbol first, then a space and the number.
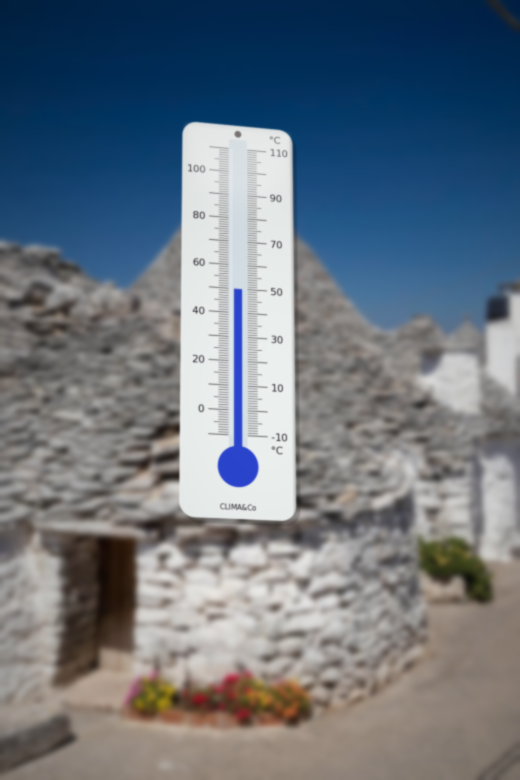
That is °C 50
